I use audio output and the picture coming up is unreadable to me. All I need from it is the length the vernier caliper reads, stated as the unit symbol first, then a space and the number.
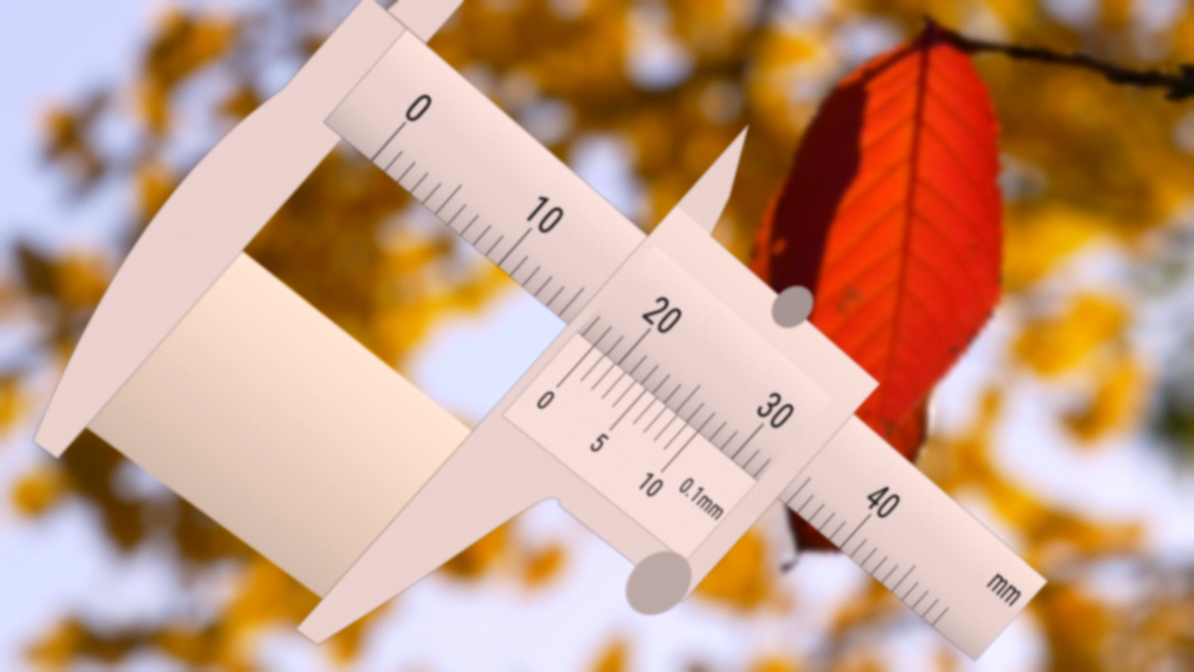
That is mm 18.0
